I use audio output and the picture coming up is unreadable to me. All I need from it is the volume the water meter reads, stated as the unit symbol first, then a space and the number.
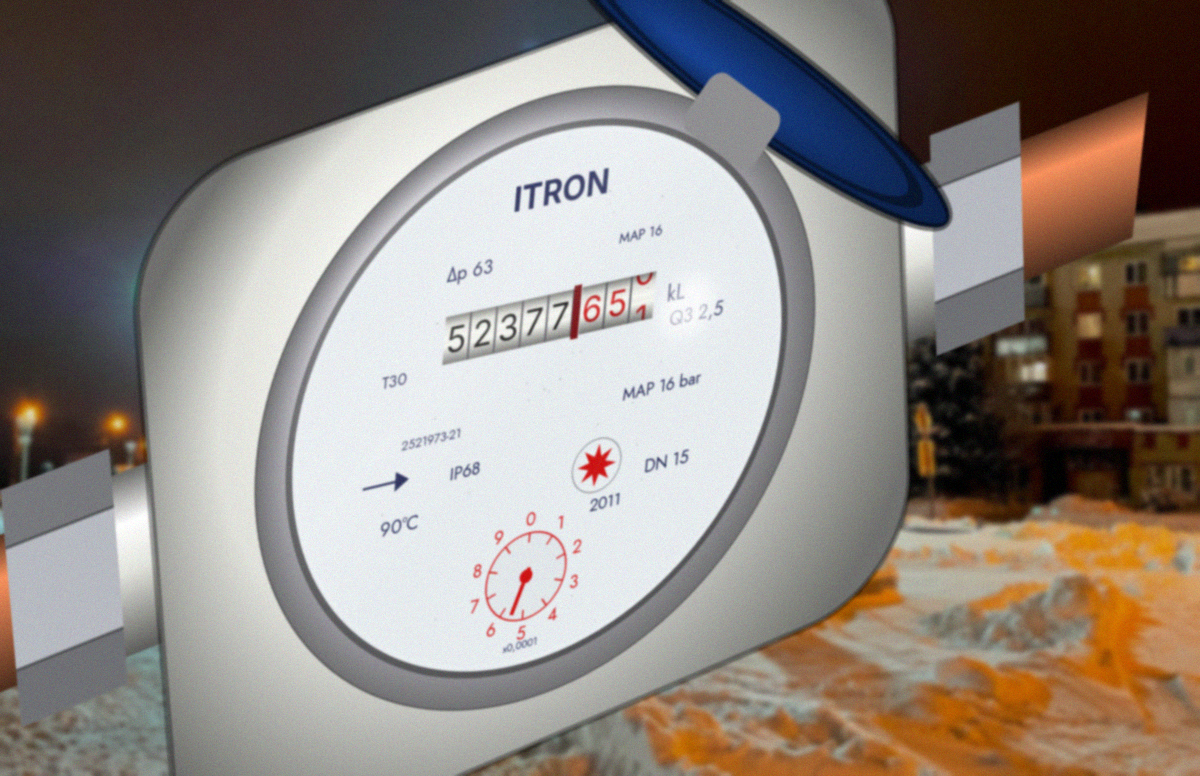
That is kL 52377.6505
